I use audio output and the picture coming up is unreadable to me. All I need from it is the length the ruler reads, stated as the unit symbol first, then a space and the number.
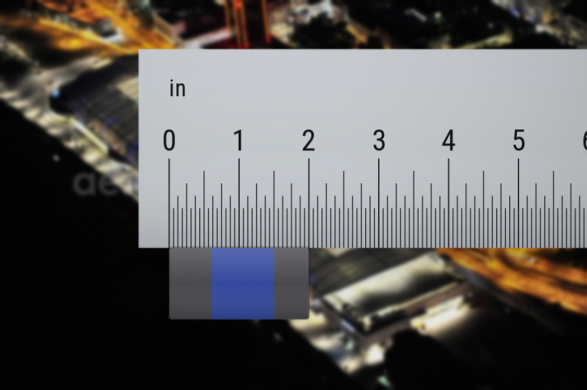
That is in 2
